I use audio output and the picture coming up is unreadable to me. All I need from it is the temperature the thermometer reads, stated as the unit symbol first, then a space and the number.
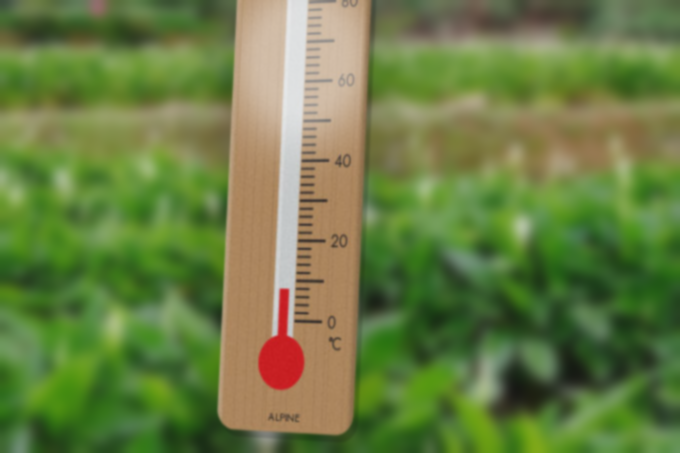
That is °C 8
